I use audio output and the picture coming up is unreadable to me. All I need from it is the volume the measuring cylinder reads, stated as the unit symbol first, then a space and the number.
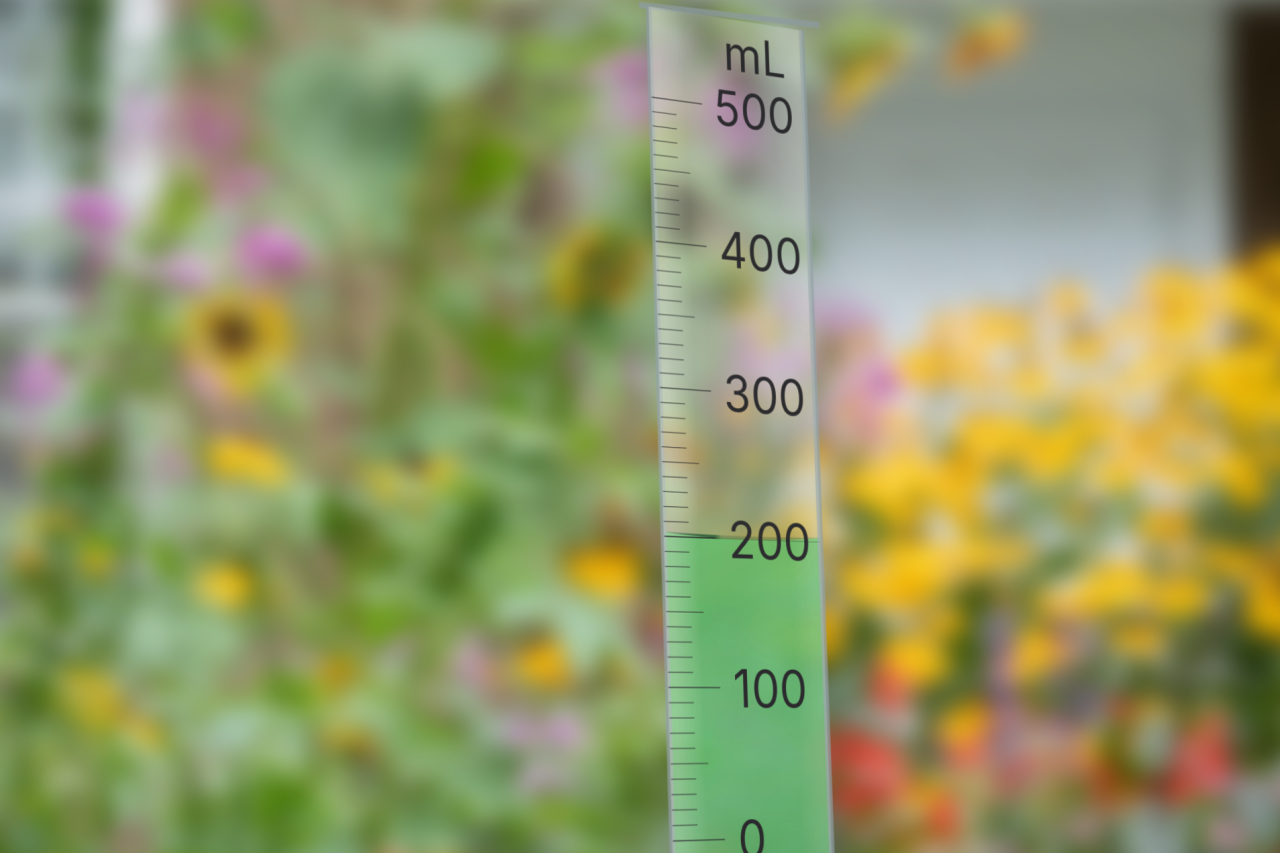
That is mL 200
